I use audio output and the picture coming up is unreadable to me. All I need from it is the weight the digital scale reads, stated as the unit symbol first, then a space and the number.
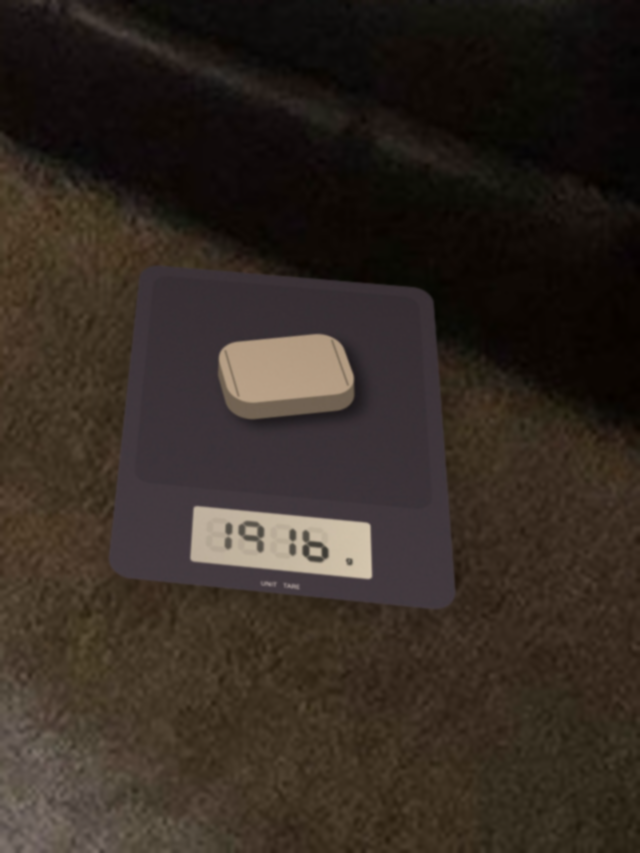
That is g 1916
